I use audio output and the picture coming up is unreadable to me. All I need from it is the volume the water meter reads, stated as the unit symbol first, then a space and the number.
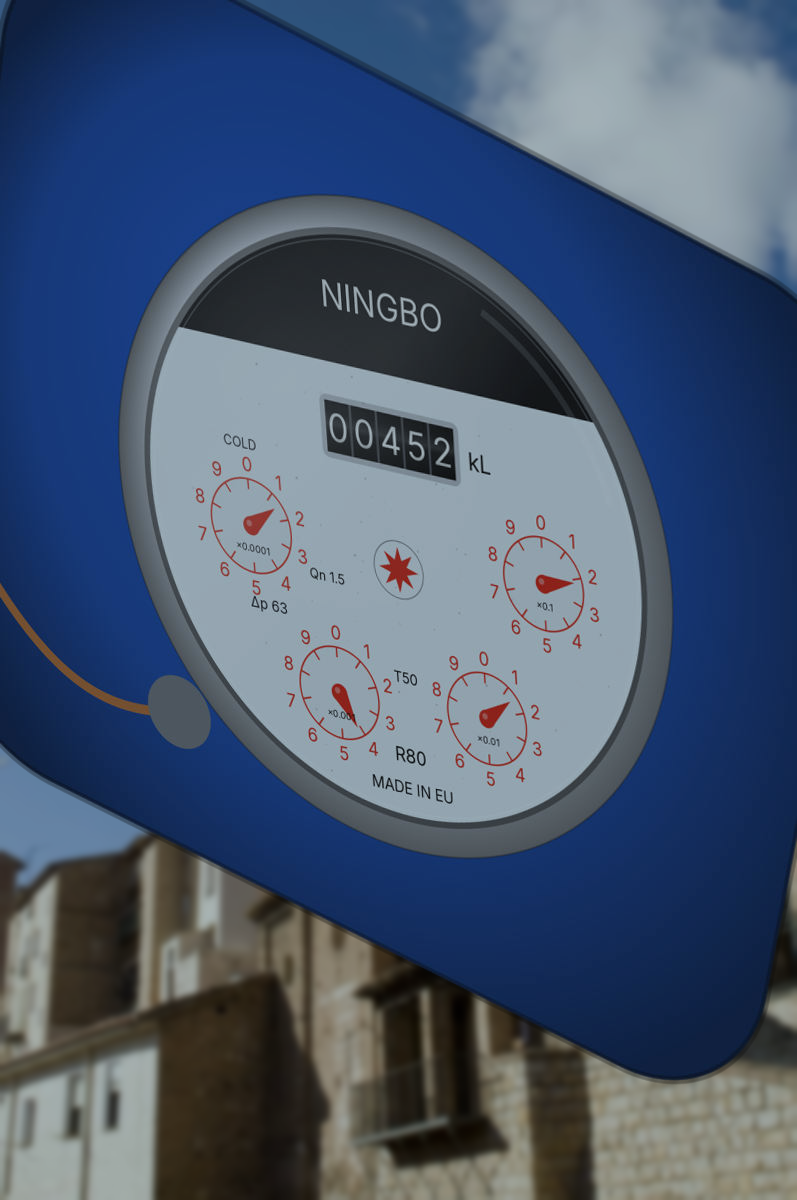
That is kL 452.2141
